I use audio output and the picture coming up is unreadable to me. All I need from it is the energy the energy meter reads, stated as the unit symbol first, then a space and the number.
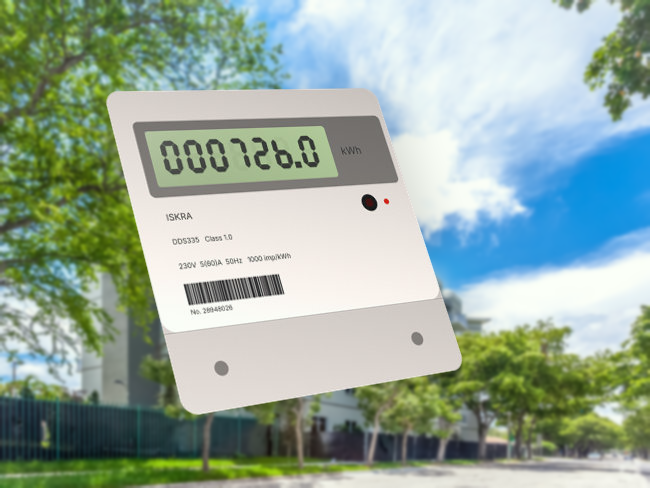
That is kWh 726.0
